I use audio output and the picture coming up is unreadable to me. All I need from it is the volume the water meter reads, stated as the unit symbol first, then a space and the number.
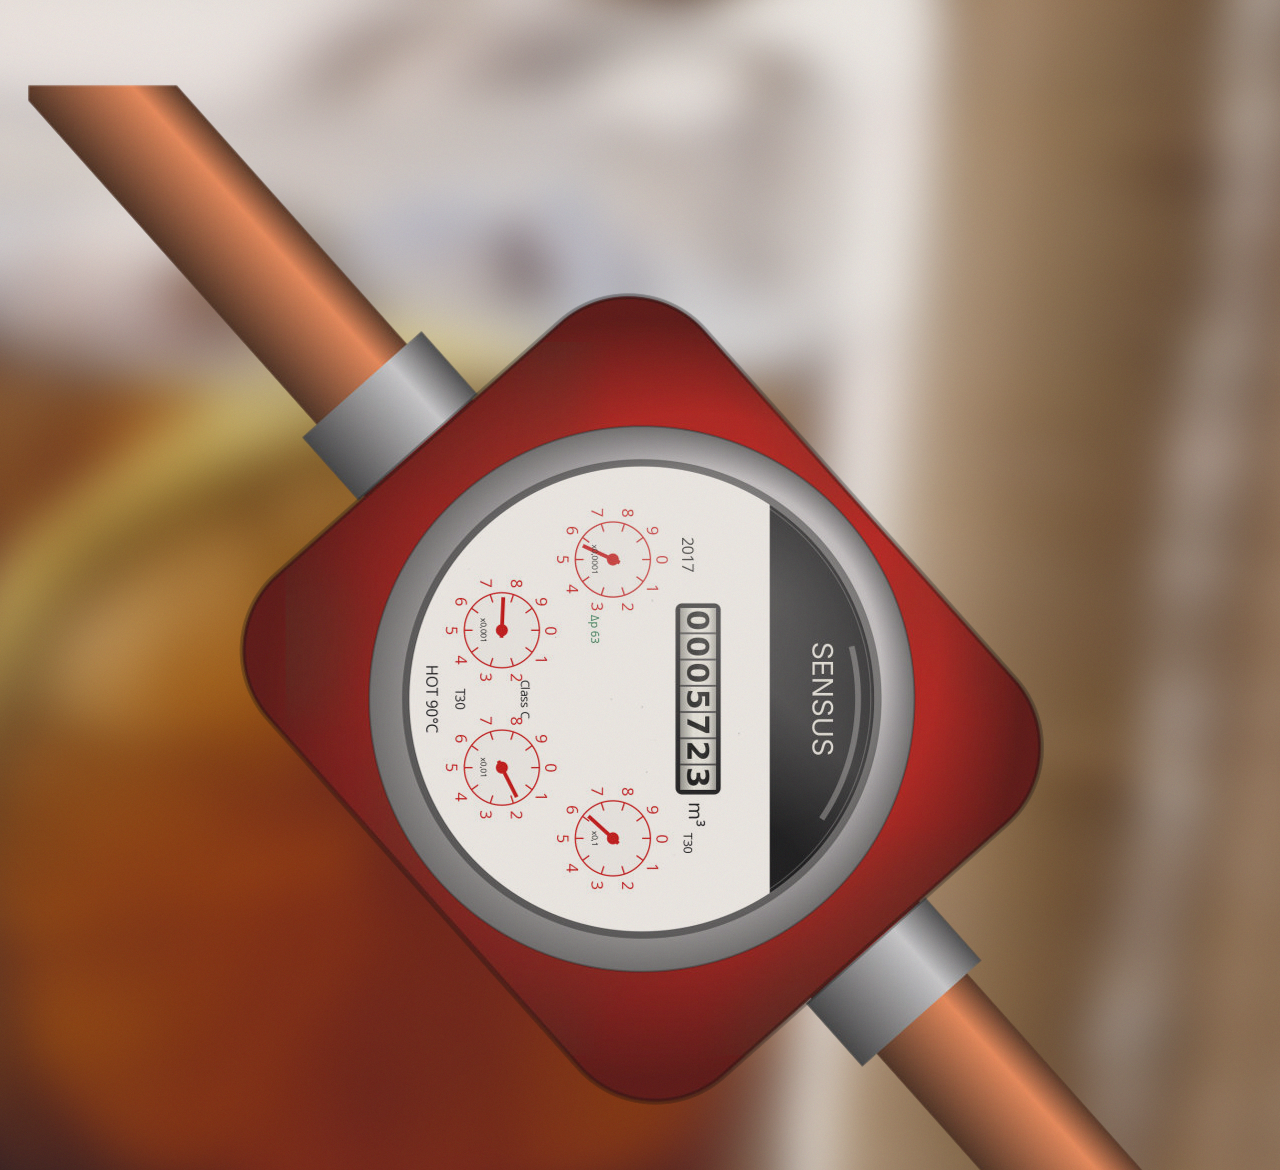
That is m³ 5723.6175
